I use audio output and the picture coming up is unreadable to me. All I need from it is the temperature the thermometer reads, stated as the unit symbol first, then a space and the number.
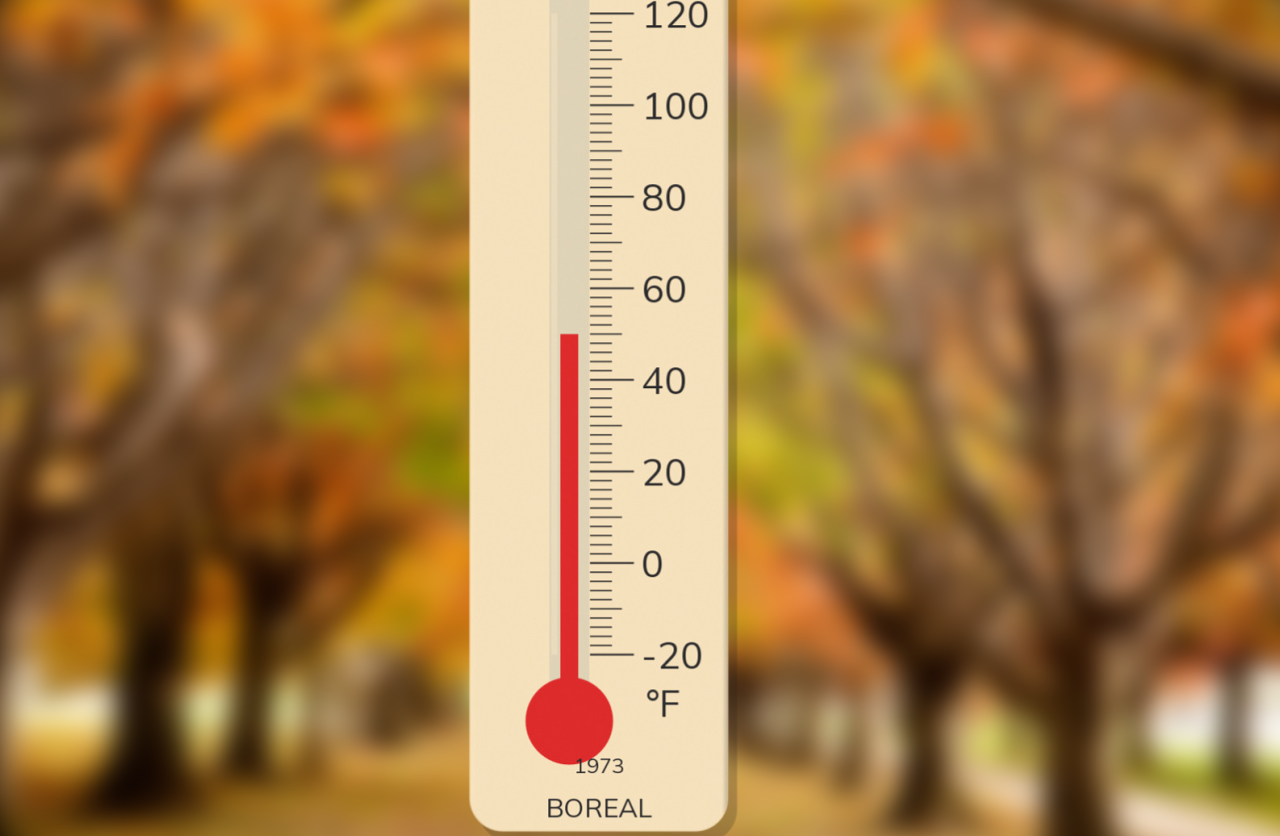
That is °F 50
